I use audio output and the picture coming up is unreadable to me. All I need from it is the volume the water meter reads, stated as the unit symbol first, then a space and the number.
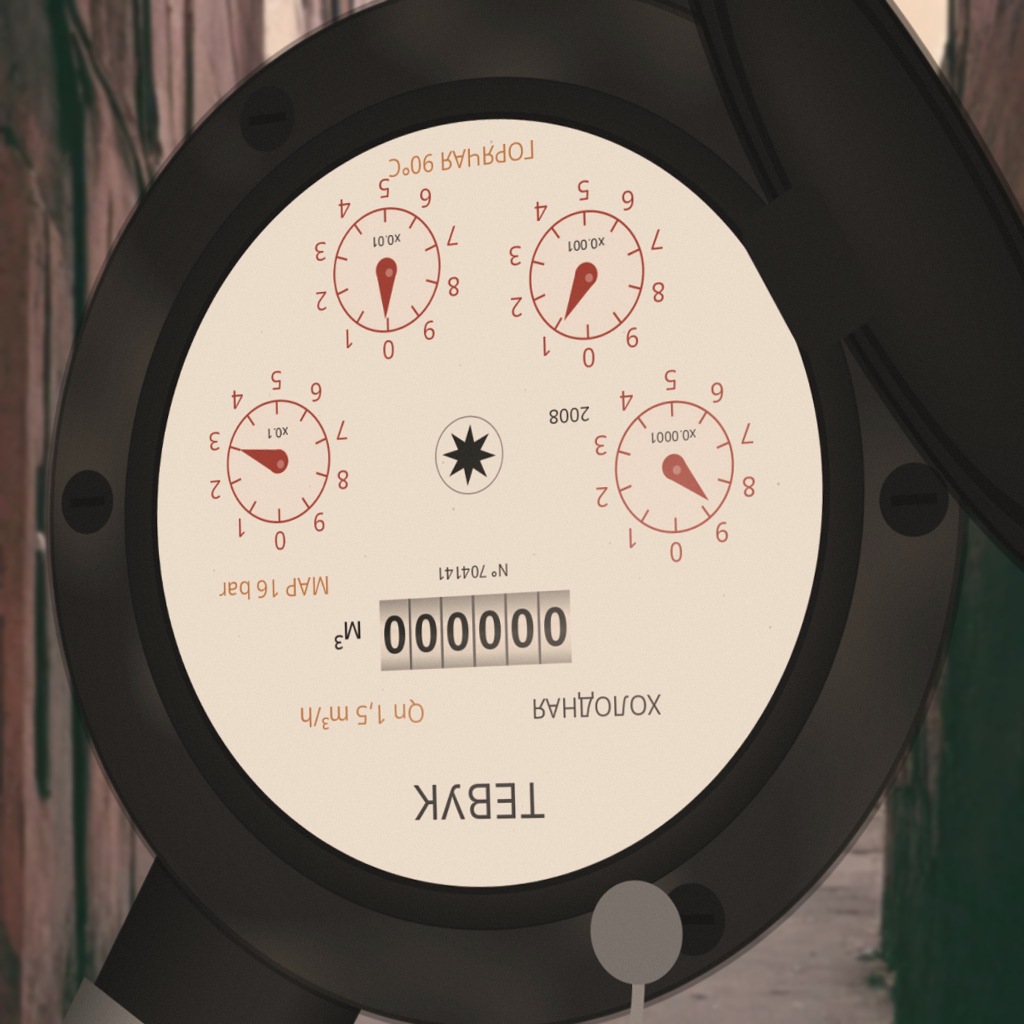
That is m³ 0.3008
